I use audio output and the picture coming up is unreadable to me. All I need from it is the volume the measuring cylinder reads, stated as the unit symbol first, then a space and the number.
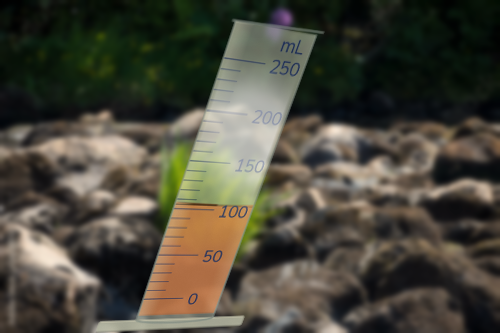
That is mL 105
